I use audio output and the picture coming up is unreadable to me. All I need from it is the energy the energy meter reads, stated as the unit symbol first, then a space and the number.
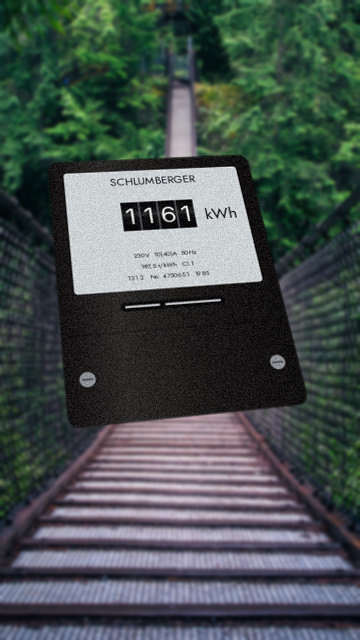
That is kWh 1161
